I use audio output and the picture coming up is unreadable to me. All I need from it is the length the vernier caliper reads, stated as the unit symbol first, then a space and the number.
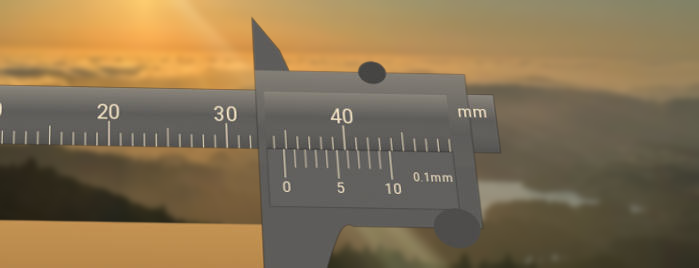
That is mm 34.8
